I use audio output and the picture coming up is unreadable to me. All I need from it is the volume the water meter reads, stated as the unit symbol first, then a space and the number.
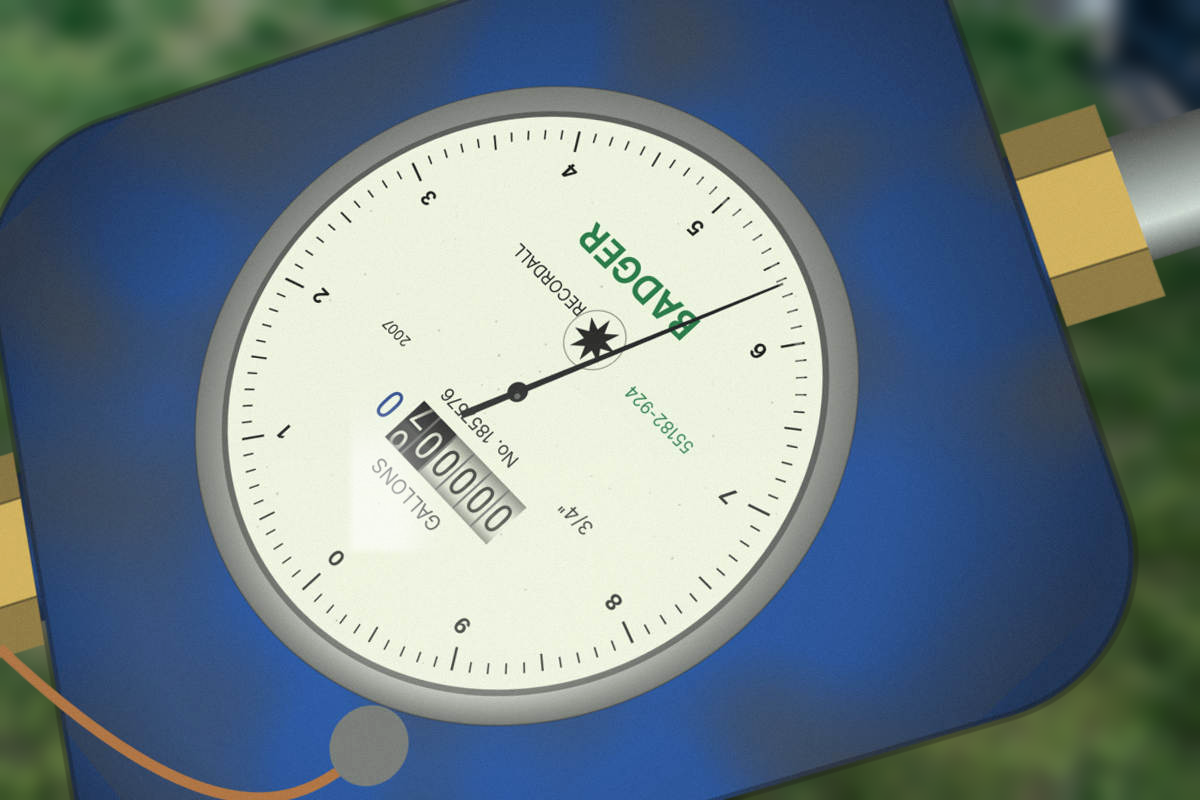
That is gal 65.6
